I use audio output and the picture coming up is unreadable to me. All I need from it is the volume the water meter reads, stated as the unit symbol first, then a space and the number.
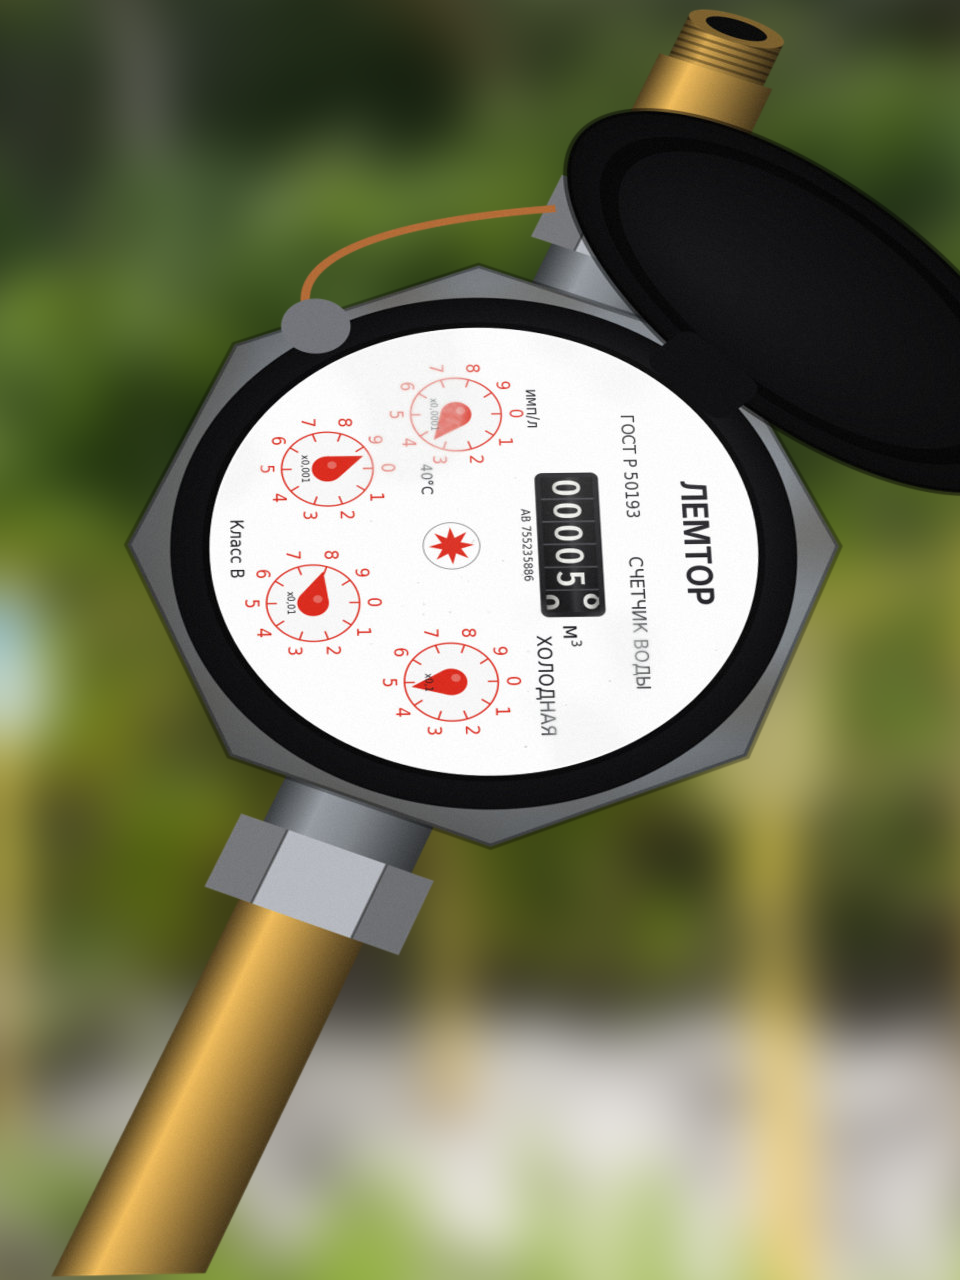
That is m³ 58.4793
